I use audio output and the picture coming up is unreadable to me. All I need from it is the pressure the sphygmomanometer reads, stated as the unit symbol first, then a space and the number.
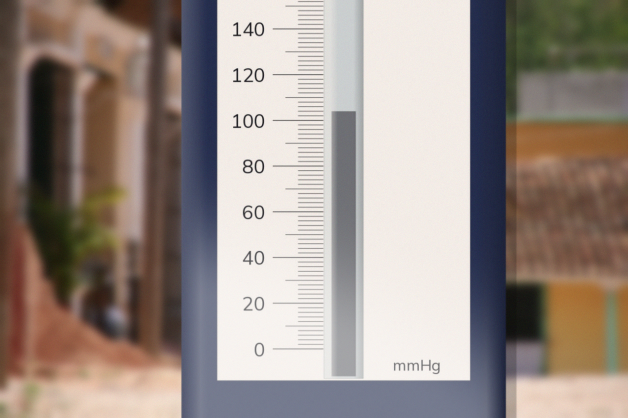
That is mmHg 104
